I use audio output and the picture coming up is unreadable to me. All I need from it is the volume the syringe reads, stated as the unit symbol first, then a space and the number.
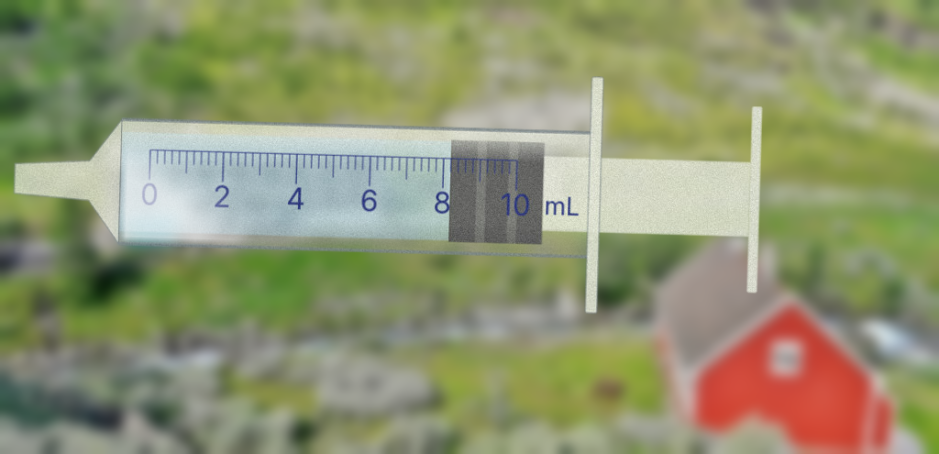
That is mL 8.2
